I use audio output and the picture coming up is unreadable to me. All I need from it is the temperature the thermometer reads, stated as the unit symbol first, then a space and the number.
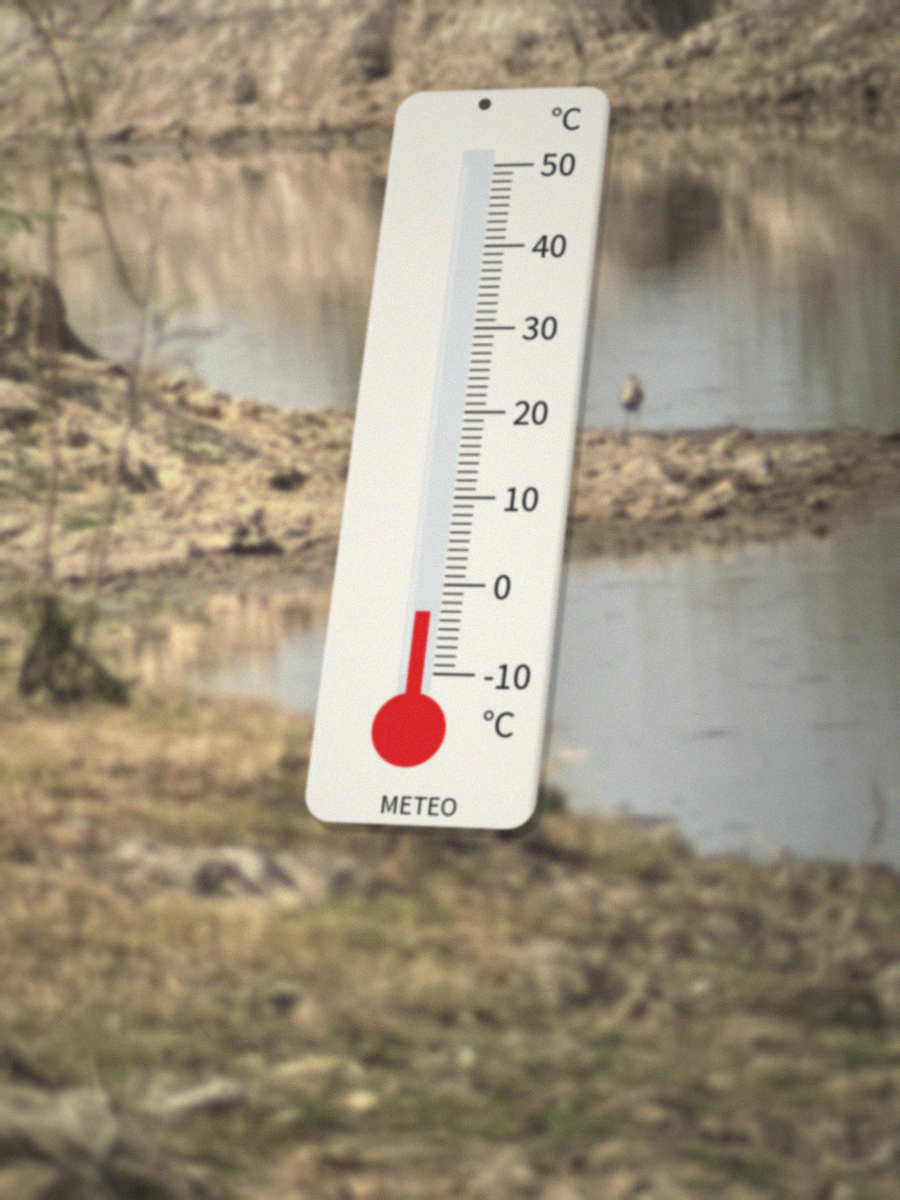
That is °C -3
